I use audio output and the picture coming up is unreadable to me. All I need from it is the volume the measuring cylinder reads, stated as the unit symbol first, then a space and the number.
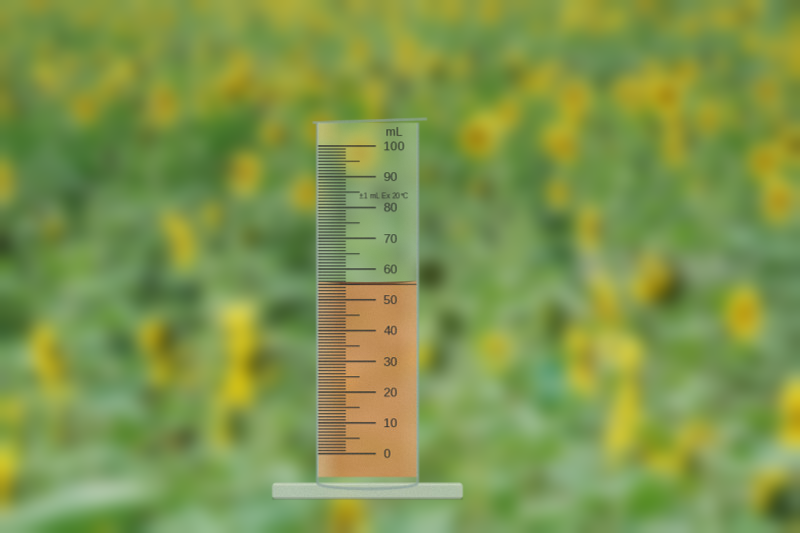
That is mL 55
